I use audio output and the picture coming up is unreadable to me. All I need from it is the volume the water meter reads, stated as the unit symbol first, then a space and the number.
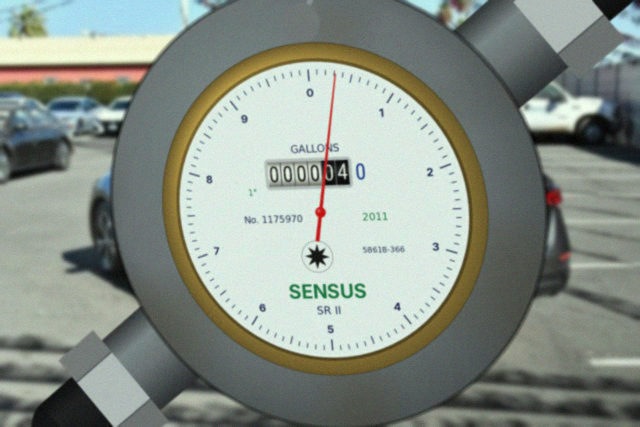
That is gal 40.3
